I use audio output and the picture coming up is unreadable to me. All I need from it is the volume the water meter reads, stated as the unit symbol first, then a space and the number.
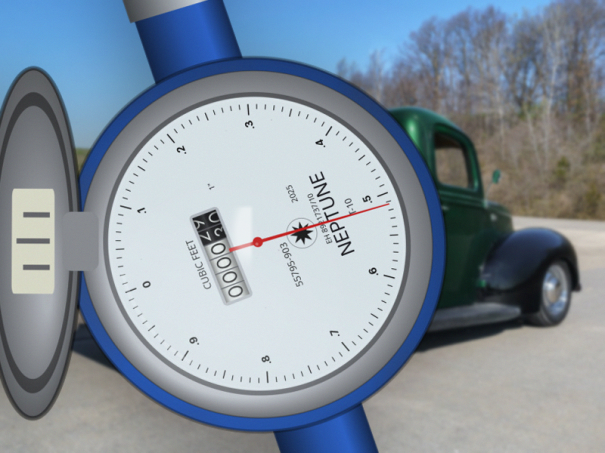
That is ft³ 29.51
